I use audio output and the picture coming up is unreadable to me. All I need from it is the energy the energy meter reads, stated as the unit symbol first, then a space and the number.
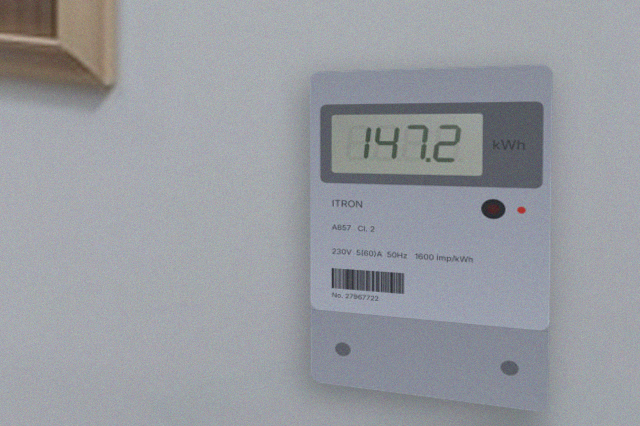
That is kWh 147.2
